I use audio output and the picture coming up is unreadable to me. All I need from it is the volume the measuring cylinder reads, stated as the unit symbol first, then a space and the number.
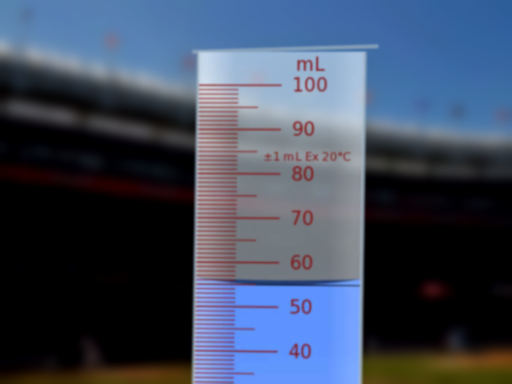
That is mL 55
